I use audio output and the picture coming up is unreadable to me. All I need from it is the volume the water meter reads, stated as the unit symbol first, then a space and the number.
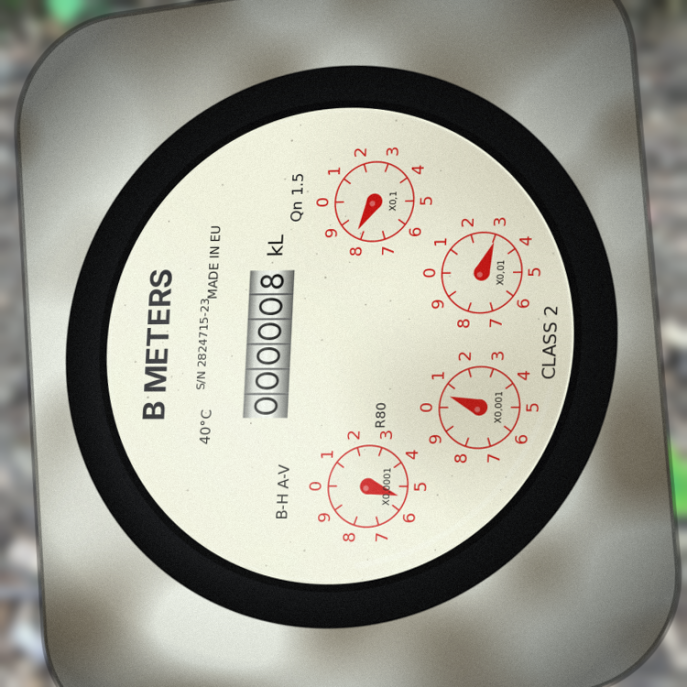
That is kL 8.8305
